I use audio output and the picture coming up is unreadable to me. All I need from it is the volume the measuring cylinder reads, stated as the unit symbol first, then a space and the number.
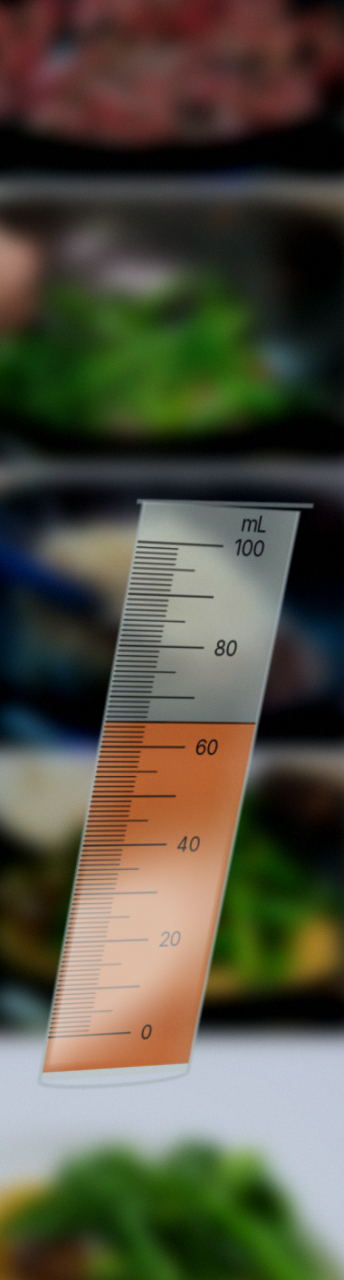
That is mL 65
